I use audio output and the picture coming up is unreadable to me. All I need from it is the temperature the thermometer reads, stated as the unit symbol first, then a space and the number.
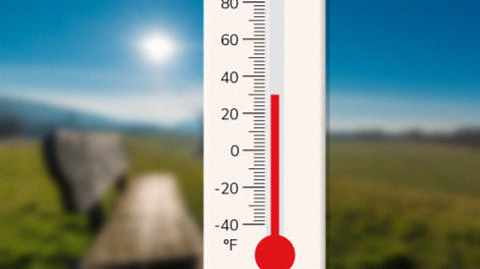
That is °F 30
